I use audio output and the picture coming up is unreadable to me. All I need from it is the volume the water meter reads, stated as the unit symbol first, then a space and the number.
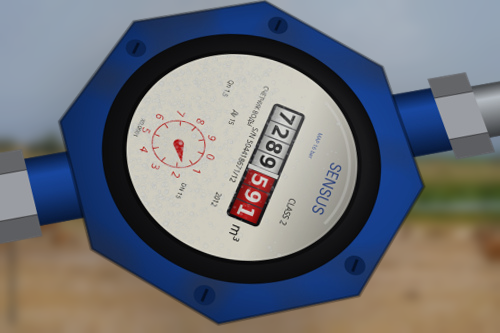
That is m³ 7289.5911
